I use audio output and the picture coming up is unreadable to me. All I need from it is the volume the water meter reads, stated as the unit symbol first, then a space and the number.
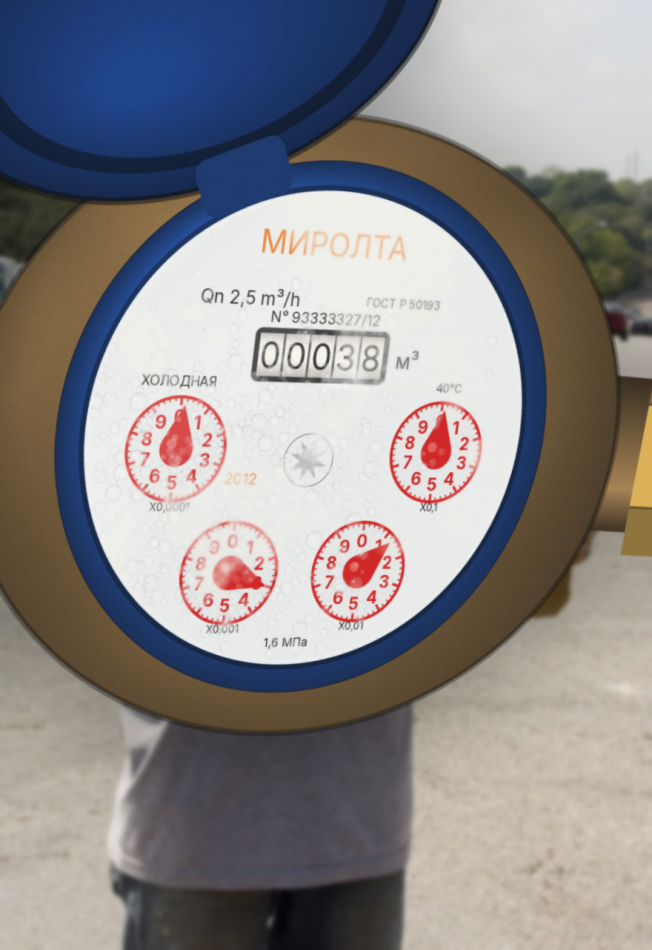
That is m³ 38.0130
